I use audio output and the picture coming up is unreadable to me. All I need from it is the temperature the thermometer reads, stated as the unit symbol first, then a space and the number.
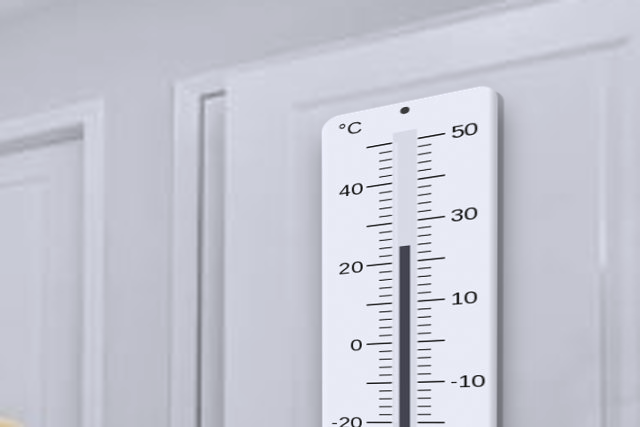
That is °C 24
